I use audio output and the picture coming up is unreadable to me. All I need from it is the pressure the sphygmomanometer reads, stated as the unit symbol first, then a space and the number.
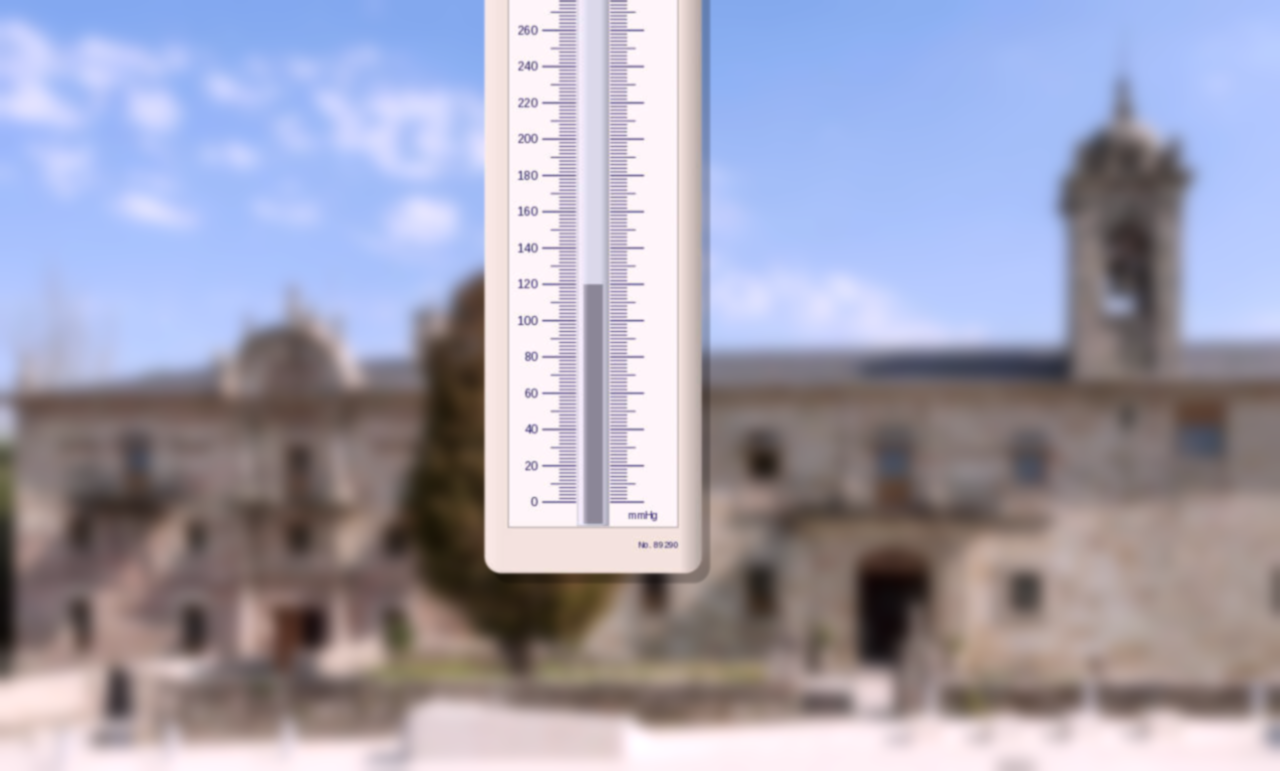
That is mmHg 120
